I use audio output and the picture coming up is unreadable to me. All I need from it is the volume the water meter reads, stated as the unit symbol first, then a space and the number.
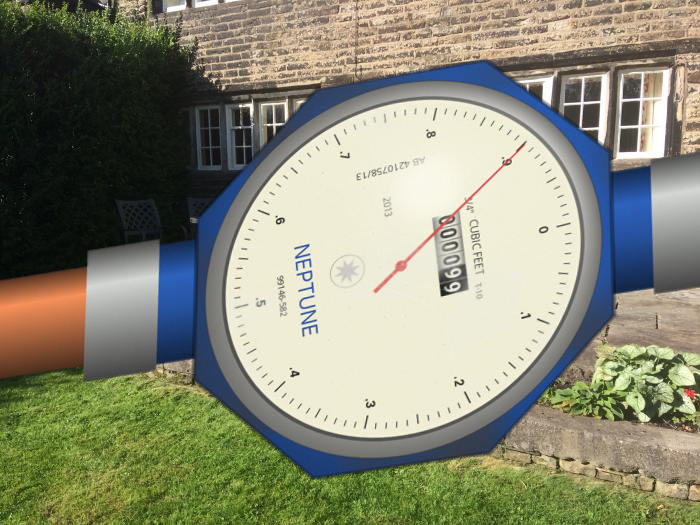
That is ft³ 98.90
